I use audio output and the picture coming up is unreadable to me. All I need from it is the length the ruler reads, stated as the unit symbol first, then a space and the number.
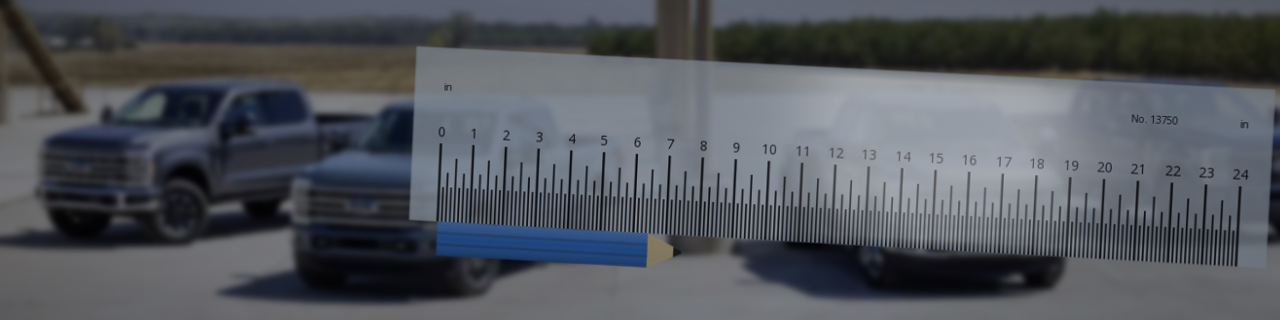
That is in 7.5
